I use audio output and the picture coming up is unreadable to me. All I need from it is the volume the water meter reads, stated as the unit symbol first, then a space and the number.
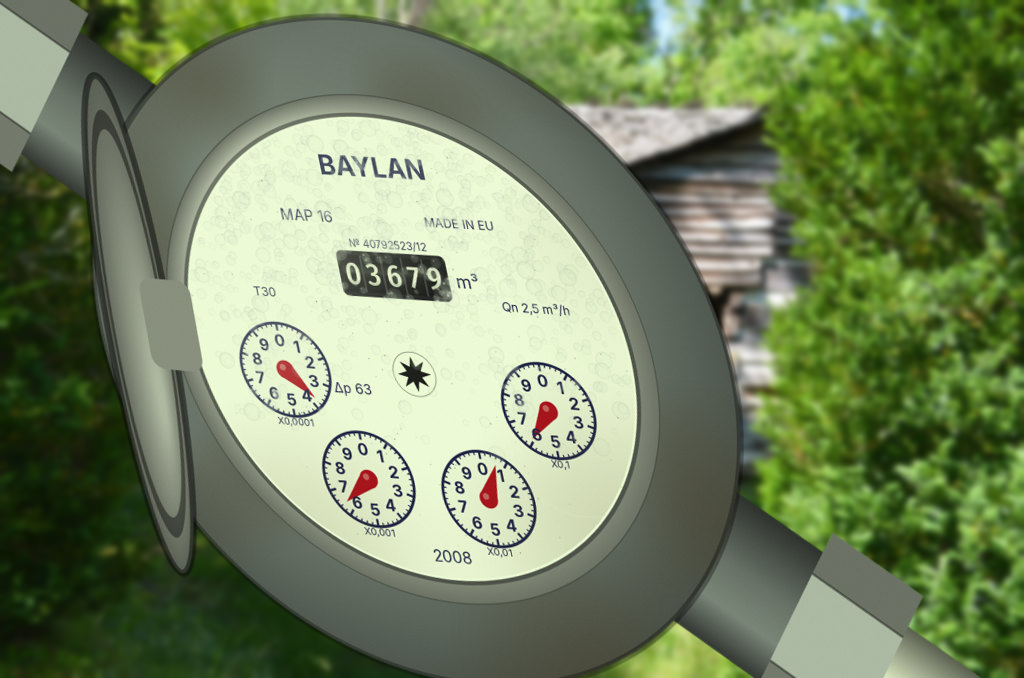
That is m³ 3679.6063
